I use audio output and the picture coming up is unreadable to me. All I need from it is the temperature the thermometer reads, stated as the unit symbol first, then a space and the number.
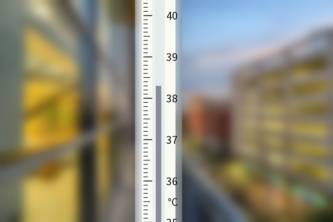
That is °C 38.3
